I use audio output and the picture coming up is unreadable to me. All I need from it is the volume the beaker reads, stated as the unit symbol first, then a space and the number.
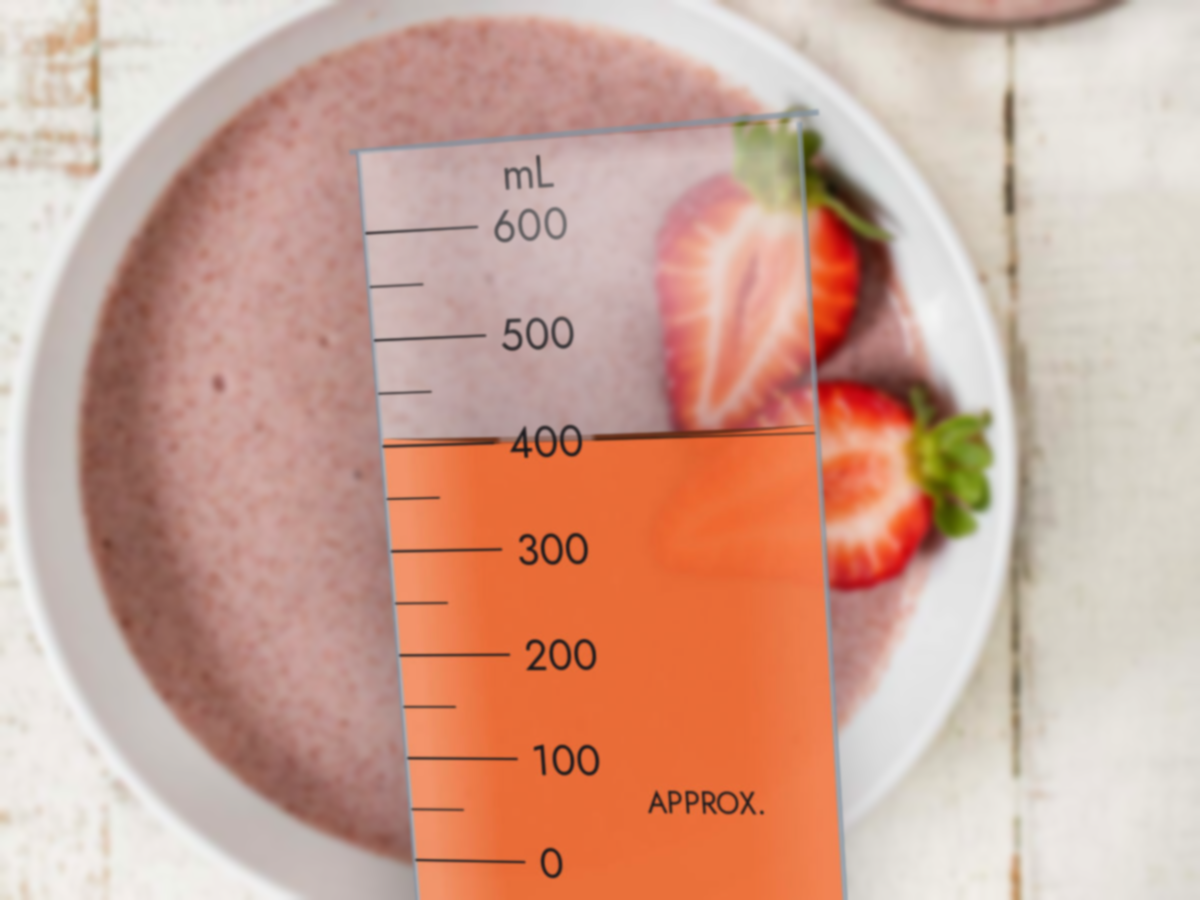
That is mL 400
